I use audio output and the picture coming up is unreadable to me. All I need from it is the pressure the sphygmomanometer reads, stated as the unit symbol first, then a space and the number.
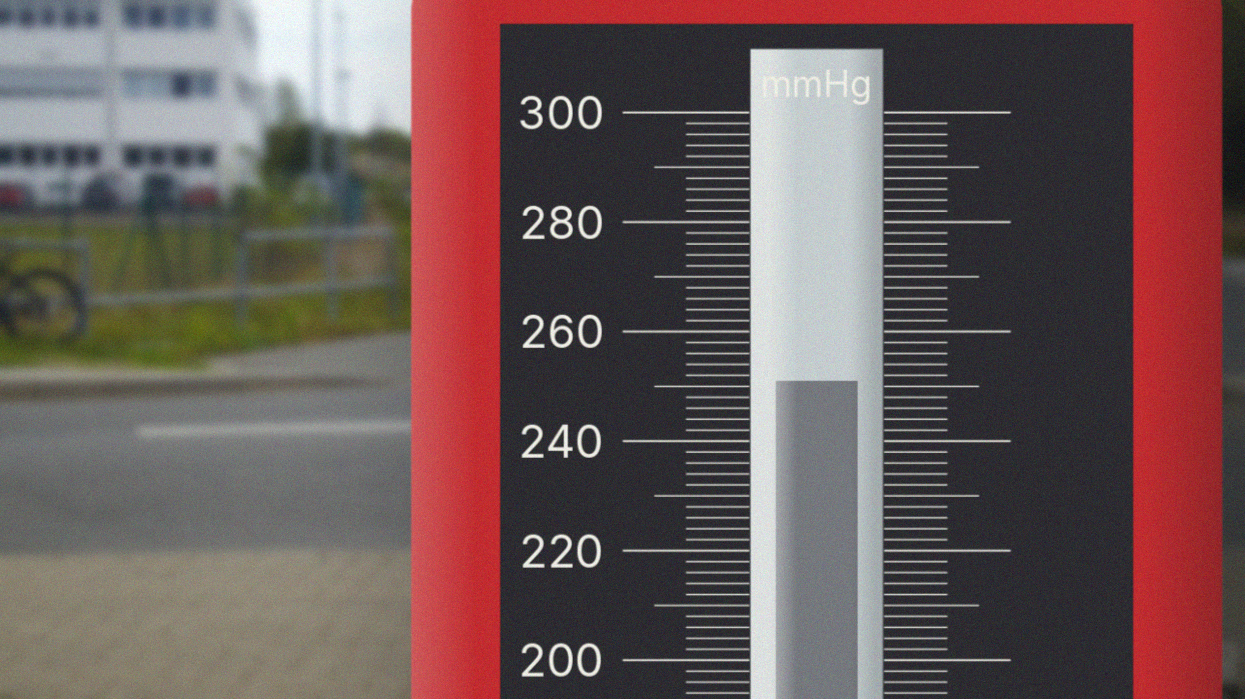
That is mmHg 251
